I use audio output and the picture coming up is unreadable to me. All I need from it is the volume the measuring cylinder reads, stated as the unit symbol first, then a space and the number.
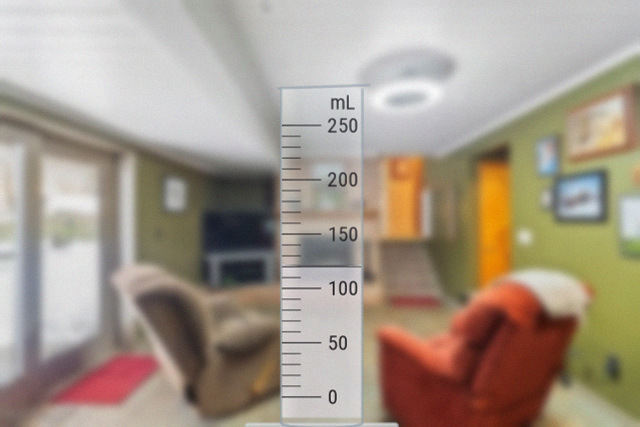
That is mL 120
